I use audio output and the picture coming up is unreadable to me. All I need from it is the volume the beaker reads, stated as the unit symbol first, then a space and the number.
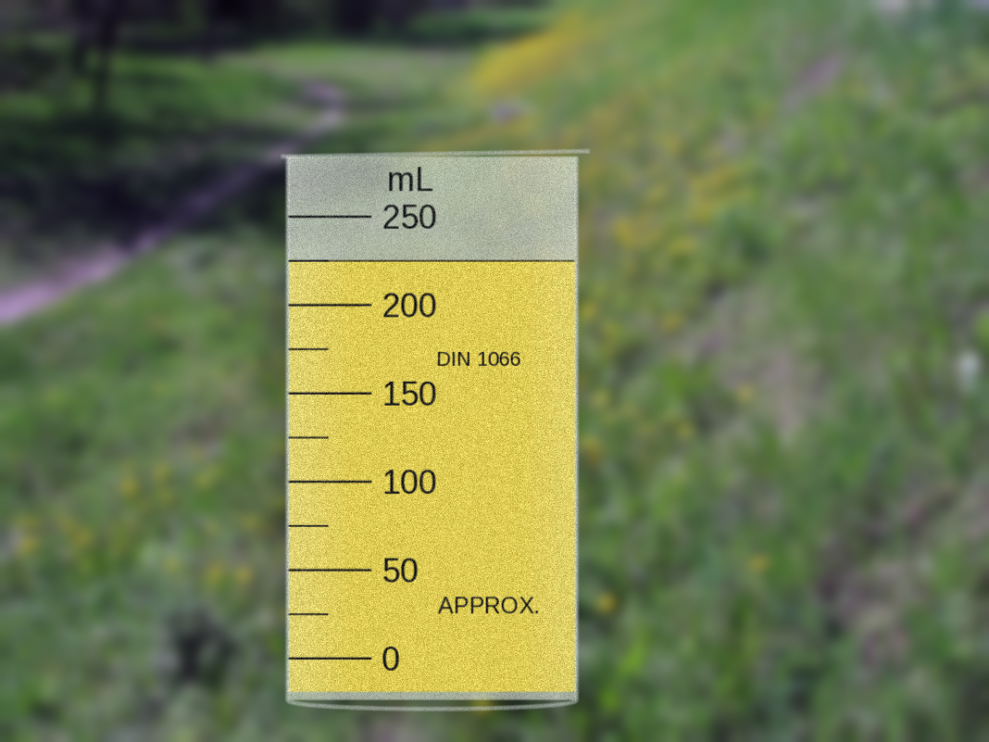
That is mL 225
